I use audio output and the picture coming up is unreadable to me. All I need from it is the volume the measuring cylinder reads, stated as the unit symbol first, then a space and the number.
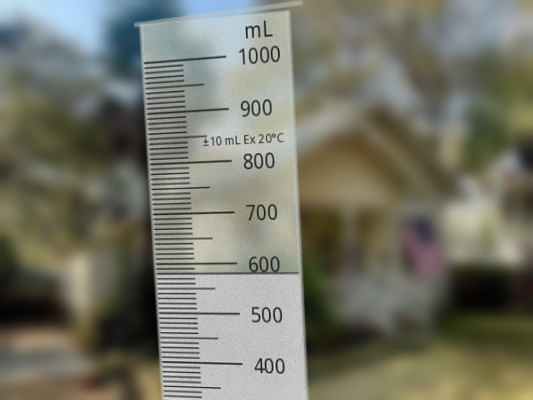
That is mL 580
